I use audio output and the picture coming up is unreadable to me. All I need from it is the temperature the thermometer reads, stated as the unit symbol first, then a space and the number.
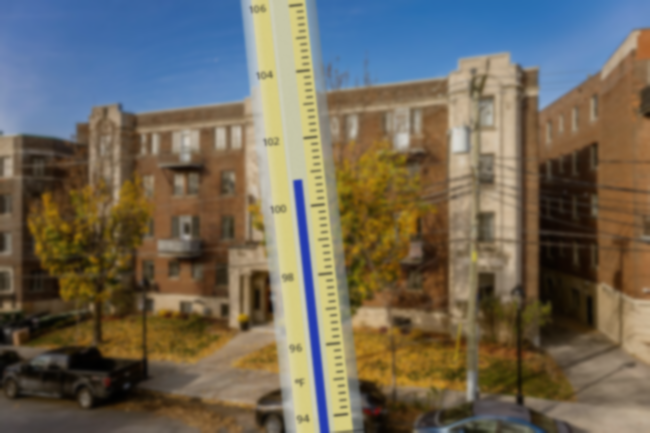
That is °F 100.8
